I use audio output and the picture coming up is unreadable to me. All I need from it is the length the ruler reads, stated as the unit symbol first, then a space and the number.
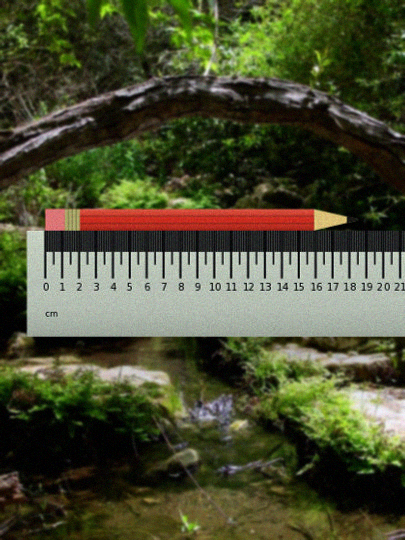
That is cm 18.5
